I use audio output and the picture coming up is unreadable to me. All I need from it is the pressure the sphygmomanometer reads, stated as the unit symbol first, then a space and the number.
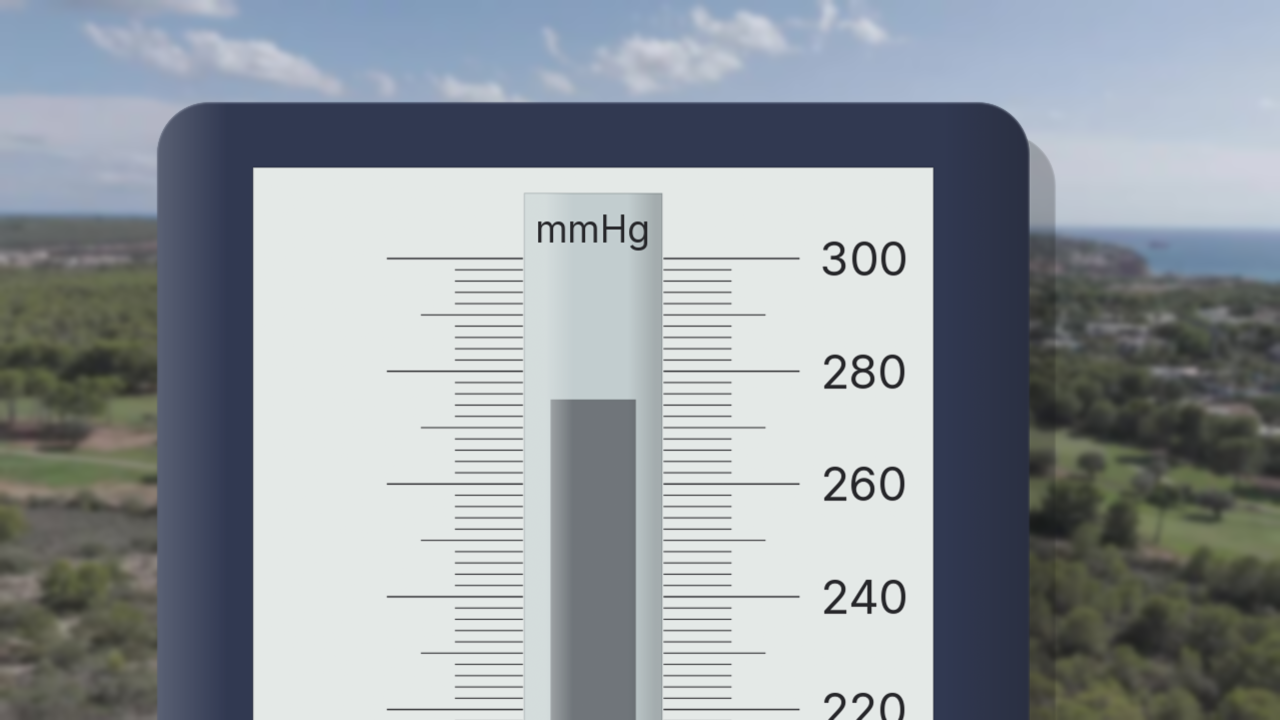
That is mmHg 275
